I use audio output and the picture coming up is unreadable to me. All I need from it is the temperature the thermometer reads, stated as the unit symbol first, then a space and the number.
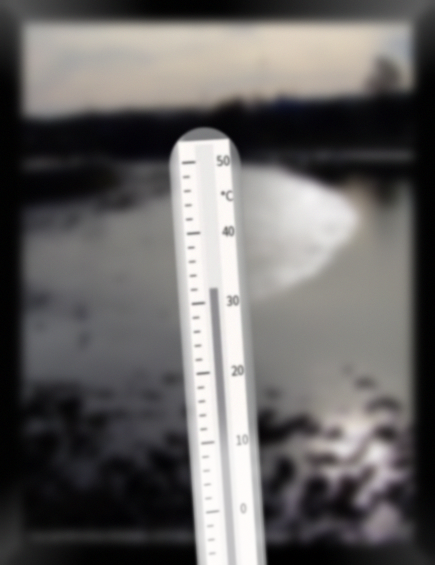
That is °C 32
